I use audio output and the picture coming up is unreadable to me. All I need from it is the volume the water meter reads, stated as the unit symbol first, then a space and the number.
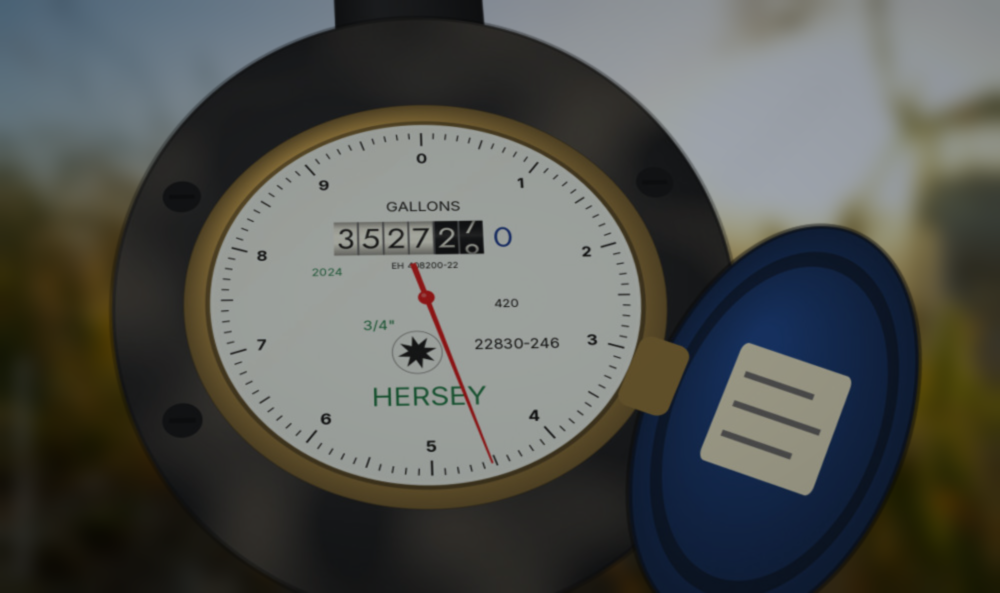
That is gal 3527274.5
